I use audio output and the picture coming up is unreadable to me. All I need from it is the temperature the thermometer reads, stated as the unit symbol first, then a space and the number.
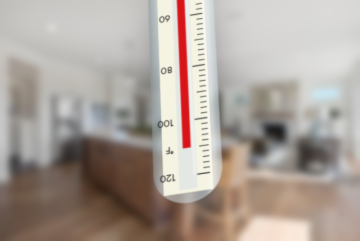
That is °F 110
